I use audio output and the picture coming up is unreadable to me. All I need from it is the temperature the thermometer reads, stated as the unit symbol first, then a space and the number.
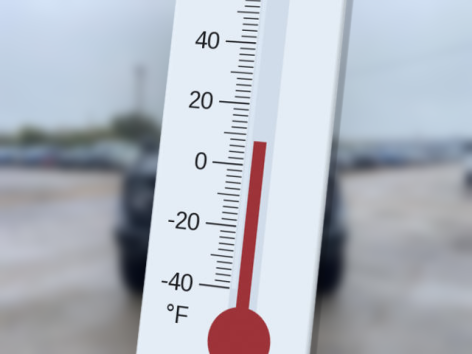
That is °F 8
